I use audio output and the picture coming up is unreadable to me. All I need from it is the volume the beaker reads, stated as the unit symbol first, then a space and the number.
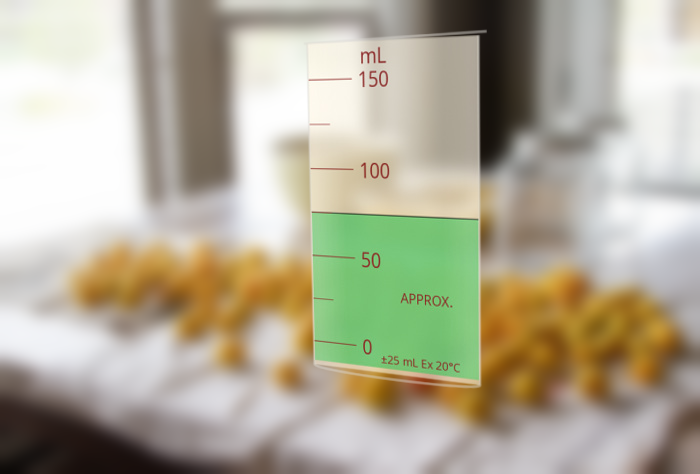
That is mL 75
